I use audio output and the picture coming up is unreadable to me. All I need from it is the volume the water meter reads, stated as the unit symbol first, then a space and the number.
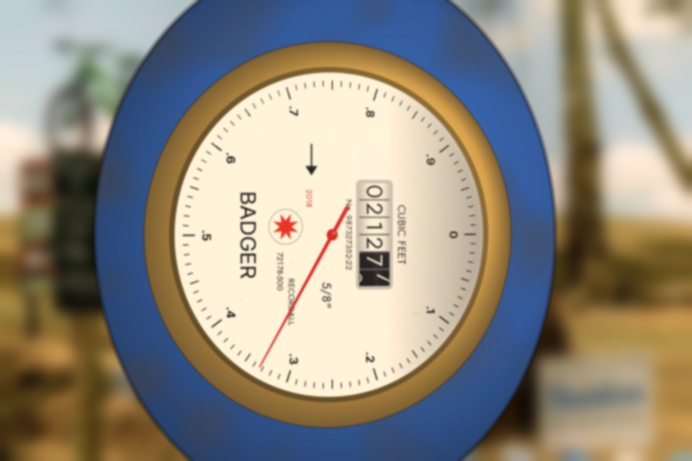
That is ft³ 21277.33
